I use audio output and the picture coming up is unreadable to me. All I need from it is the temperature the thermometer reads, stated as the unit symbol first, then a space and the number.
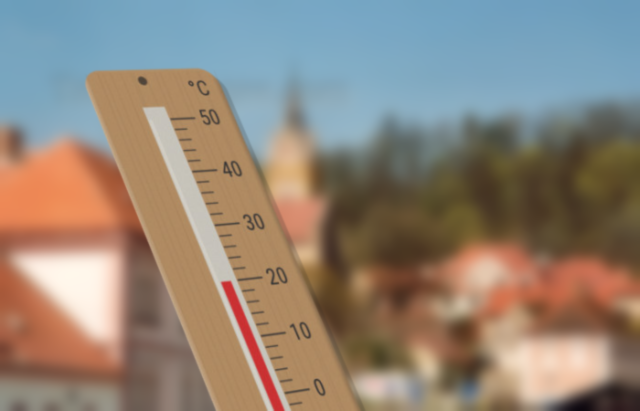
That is °C 20
